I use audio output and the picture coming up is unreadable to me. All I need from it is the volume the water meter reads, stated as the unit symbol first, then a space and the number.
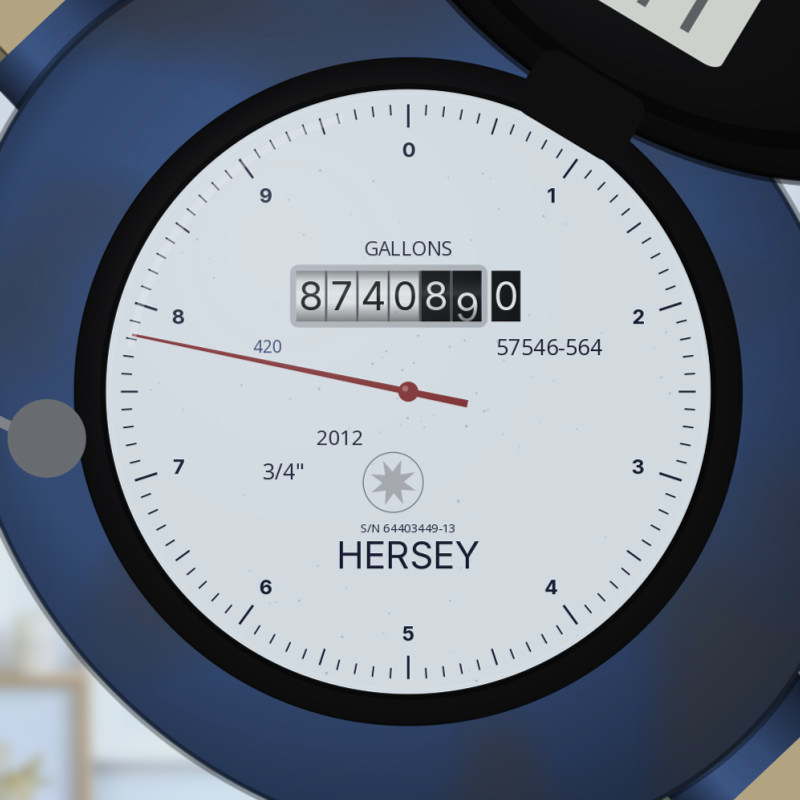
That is gal 8740887.8
